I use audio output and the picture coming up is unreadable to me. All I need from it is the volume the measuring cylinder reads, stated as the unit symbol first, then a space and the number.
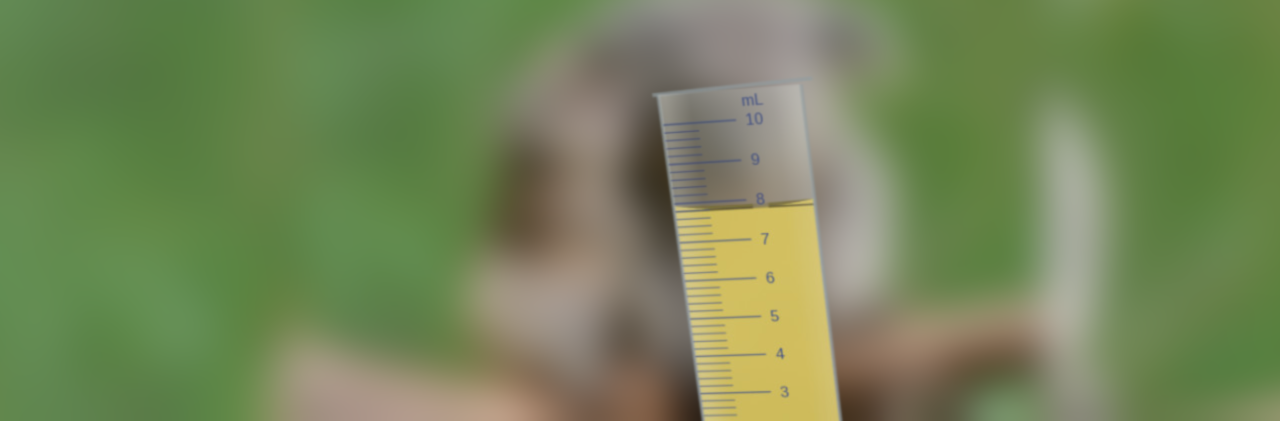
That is mL 7.8
